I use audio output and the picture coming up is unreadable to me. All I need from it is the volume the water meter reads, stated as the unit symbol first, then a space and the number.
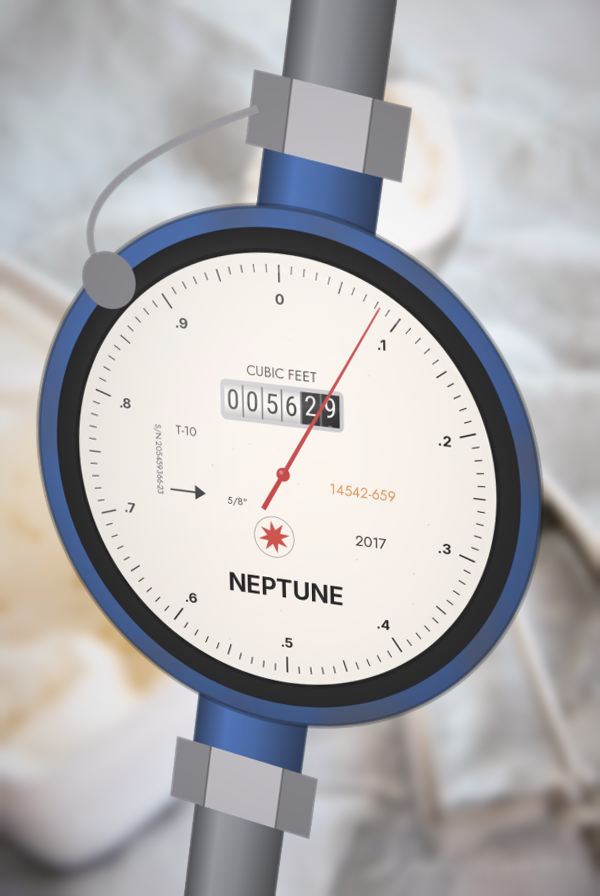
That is ft³ 5629.08
